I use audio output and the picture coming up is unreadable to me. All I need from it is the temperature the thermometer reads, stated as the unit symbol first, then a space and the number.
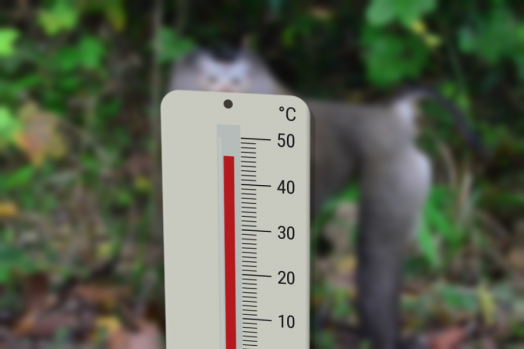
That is °C 46
